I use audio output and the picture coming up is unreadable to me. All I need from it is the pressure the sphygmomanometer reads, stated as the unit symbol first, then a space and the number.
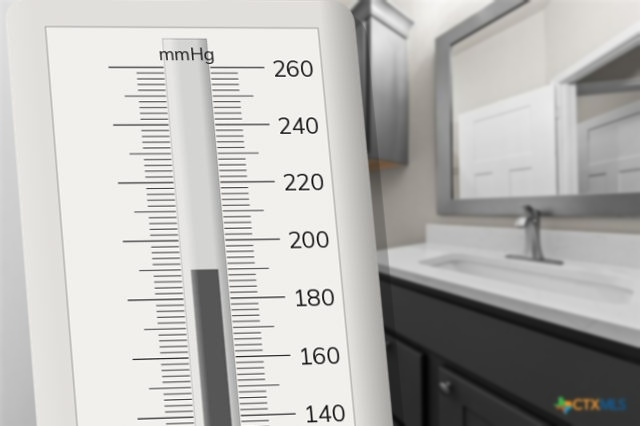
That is mmHg 190
